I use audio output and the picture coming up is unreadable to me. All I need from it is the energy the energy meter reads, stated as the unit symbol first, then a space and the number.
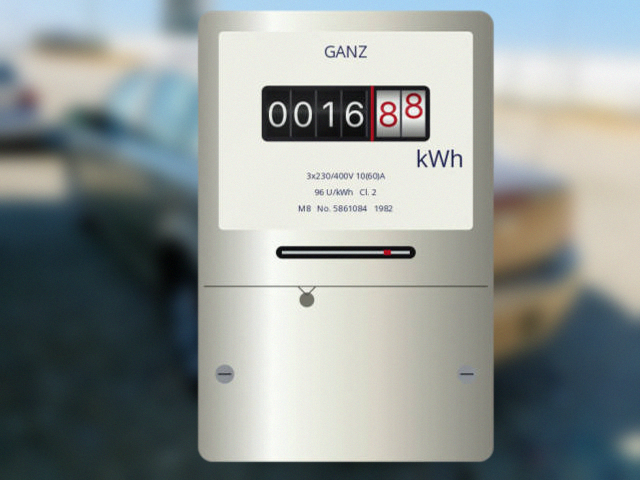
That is kWh 16.88
